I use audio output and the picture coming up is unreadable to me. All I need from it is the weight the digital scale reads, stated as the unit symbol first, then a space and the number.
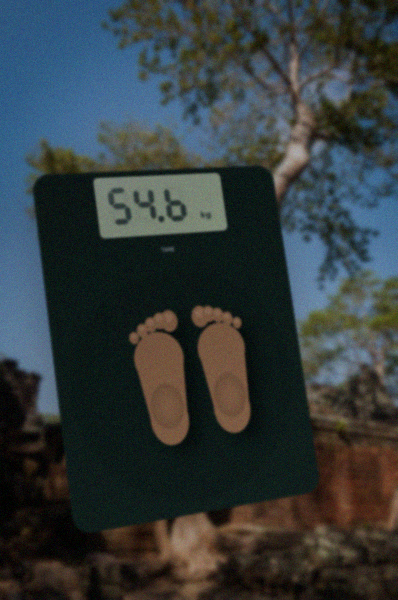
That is kg 54.6
